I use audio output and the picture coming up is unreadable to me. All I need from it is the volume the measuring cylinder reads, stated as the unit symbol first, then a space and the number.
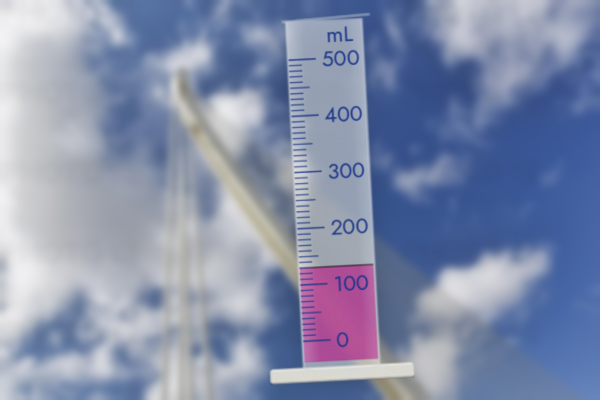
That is mL 130
